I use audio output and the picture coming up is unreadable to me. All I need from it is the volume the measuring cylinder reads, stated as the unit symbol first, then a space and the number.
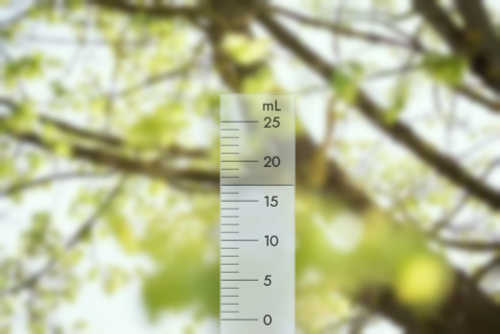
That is mL 17
